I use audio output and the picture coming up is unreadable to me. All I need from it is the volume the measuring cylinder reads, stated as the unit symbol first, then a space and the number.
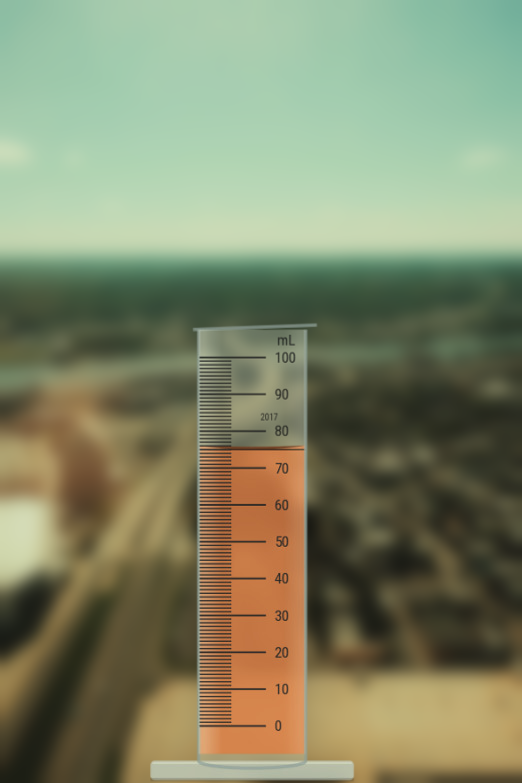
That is mL 75
